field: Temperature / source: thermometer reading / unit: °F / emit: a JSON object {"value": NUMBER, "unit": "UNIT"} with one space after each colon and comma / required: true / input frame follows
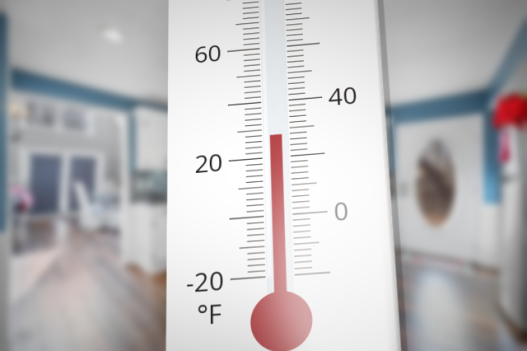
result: {"value": 28, "unit": "°F"}
